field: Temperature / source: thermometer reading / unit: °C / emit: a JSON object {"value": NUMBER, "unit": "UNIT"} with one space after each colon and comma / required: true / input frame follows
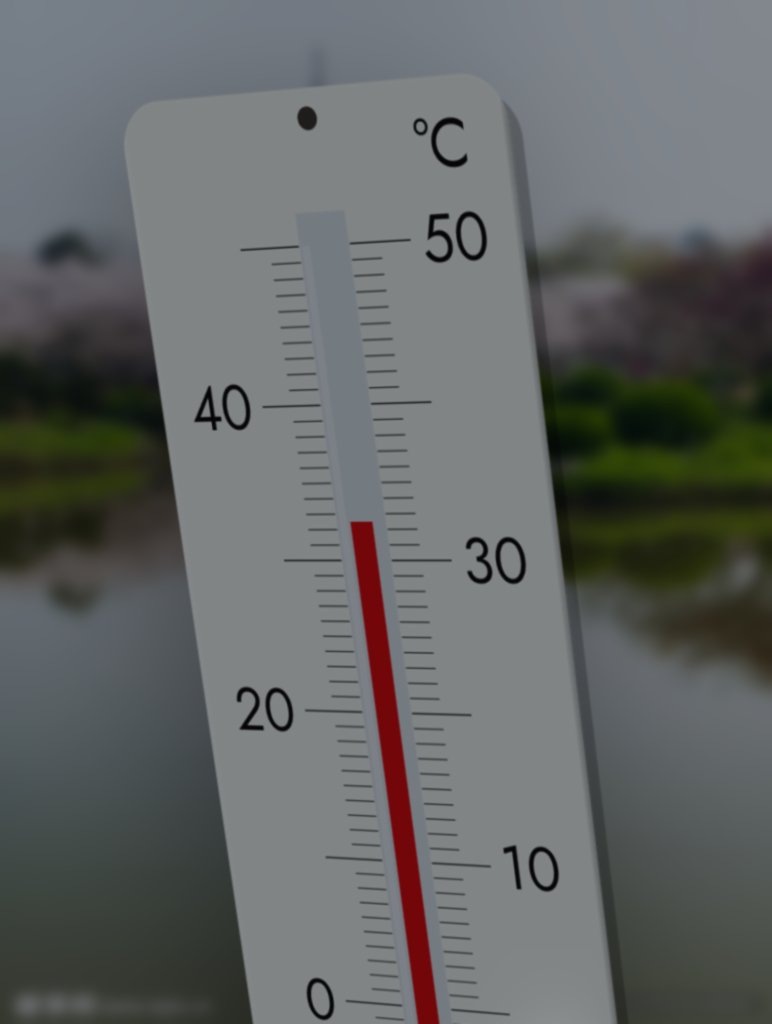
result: {"value": 32.5, "unit": "°C"}
